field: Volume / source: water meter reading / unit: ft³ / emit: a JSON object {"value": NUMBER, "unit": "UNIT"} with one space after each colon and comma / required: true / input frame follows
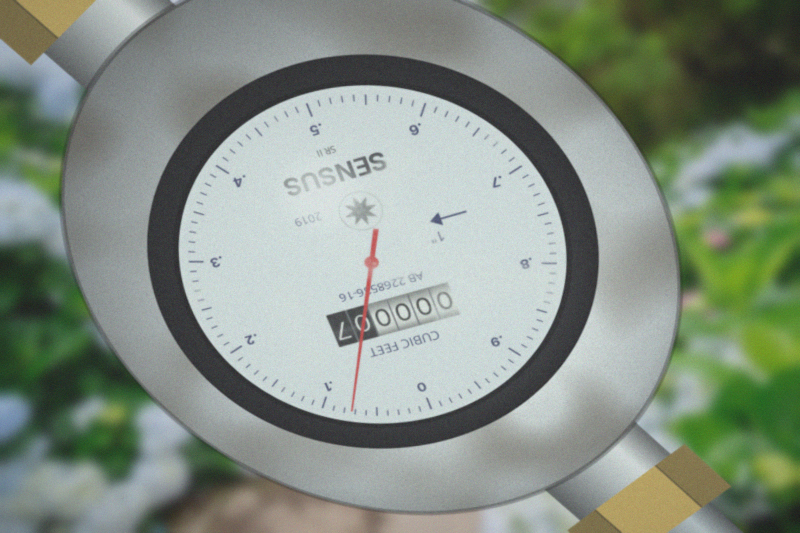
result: {"value": 7.07, "unit": "ft³"}
